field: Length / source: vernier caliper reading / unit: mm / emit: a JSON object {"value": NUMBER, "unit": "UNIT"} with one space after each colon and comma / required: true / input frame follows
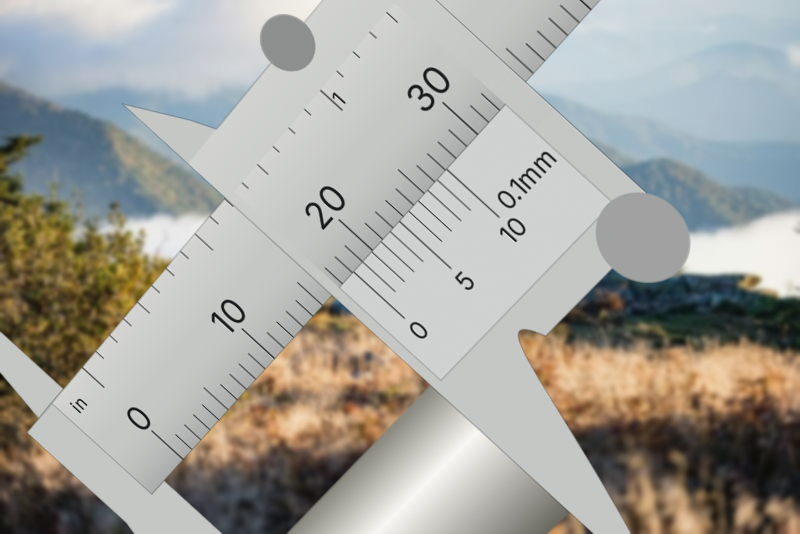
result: {"value": 18.1, "unit": "mm"}
